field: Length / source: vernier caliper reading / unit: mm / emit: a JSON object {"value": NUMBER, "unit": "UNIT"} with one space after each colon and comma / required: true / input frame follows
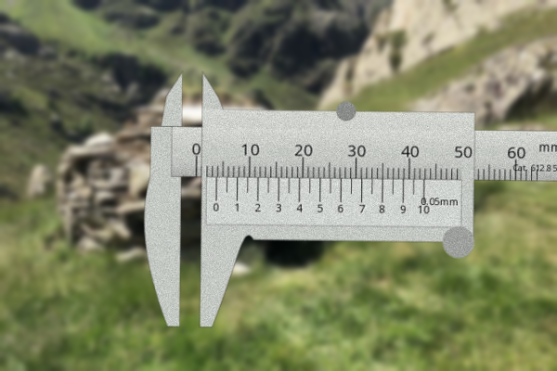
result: {"value": 3.8, "unit": "mm"}
